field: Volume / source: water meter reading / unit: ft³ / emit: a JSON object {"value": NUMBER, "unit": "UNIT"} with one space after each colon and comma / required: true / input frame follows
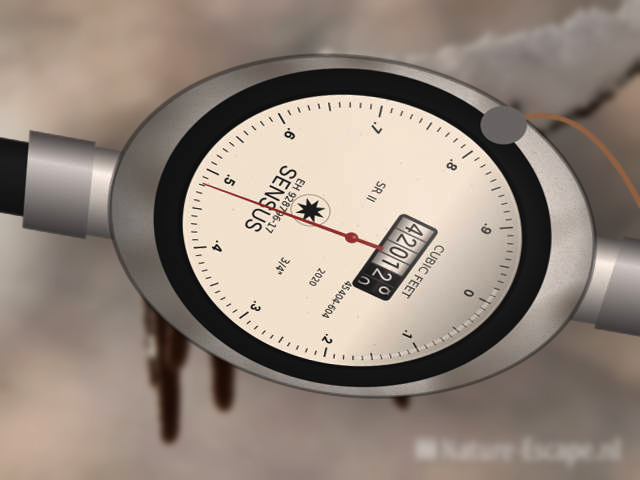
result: {"value": 420128.48, "unit": "ft³"}
